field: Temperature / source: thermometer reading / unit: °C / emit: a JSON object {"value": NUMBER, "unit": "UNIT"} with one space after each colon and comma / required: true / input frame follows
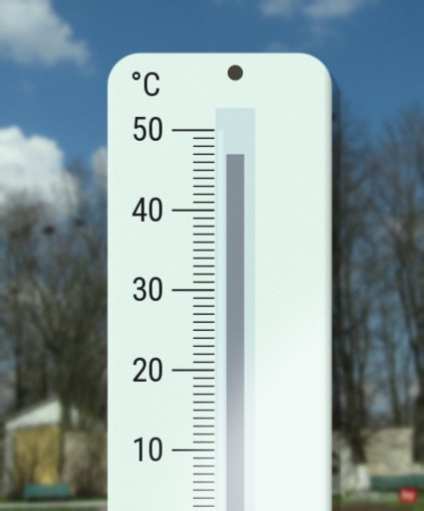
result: {"value": 47, "unit": "°C"}
